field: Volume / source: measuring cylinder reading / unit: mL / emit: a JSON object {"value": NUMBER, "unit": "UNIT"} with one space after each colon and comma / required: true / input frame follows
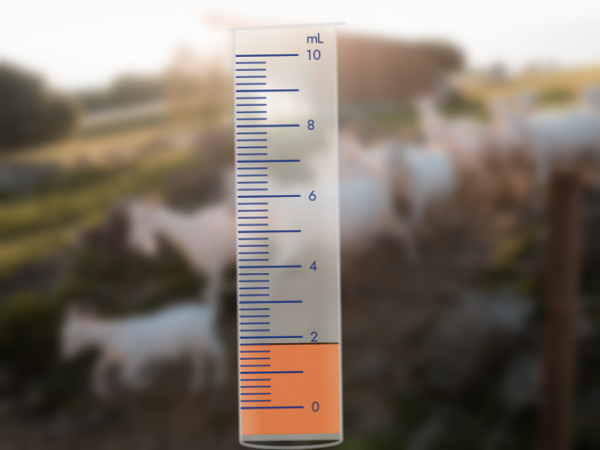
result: {"value": 1.8, "unit": "mL"}
